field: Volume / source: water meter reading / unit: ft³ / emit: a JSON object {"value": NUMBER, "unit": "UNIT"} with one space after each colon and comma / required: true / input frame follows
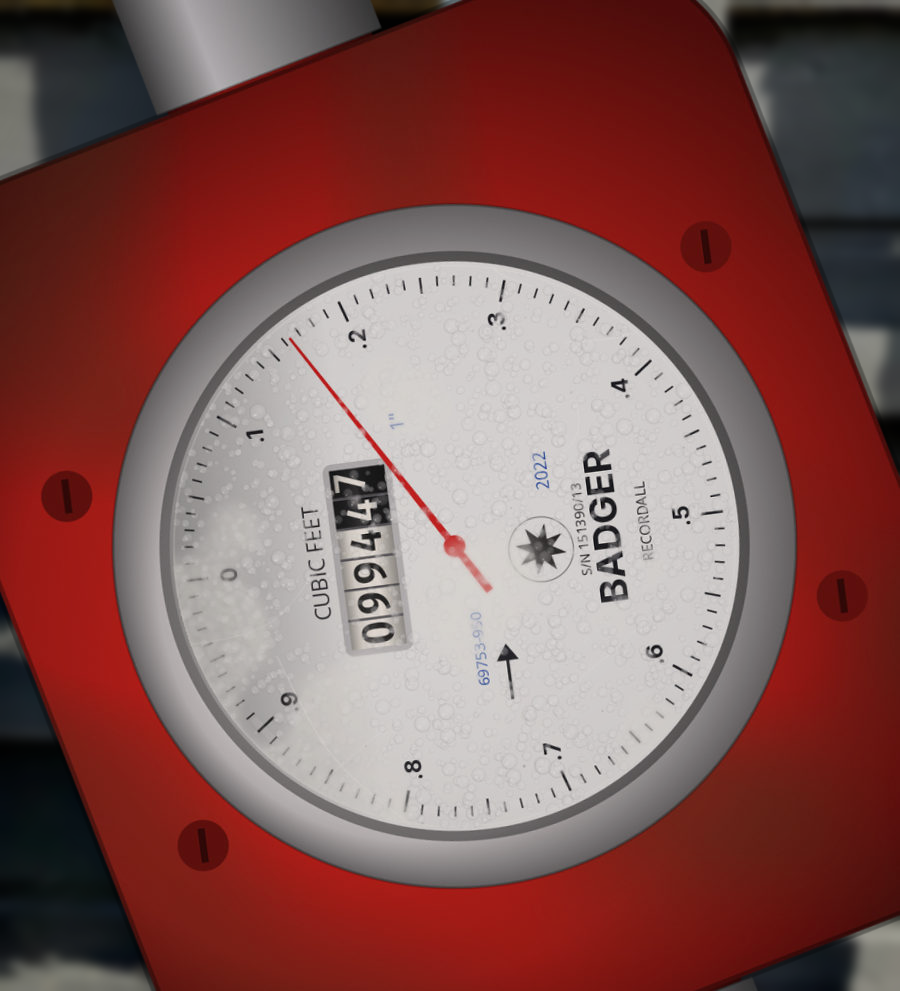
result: {"value": 99447.16, "unit": "ft³"}
